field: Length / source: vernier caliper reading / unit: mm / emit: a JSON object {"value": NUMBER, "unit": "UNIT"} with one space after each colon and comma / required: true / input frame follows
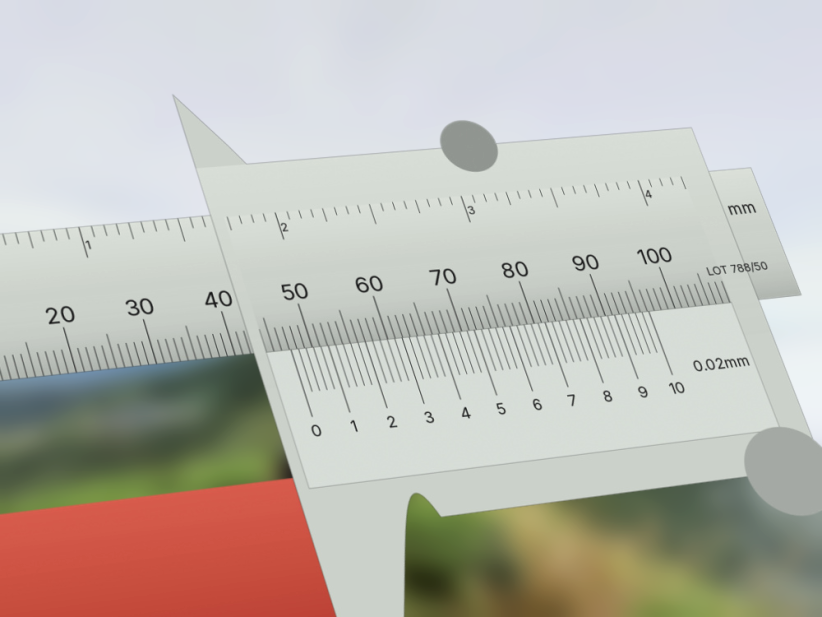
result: {"value": 47.2, "unit": "mm"}
